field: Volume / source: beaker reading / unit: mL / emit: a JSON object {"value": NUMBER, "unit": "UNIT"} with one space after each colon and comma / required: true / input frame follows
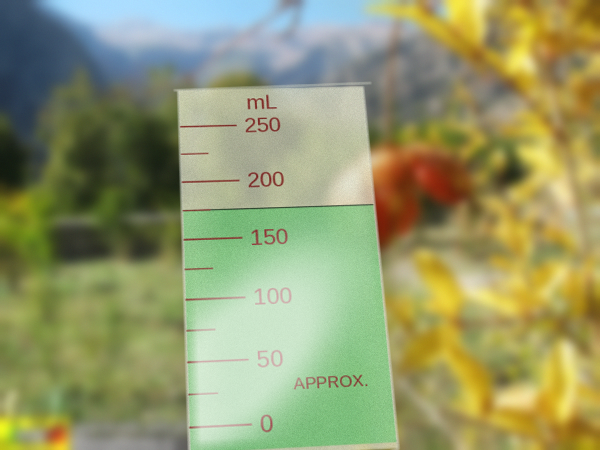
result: {"value": 175, "unit": "mL"}
